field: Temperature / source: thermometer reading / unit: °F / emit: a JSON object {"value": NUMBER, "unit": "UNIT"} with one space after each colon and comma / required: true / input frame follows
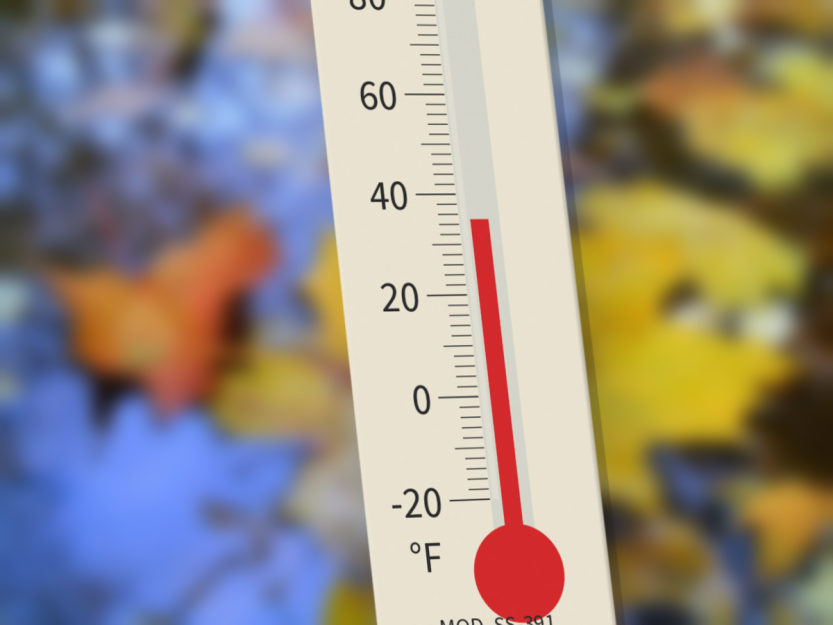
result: {"value": 35, "unit": "°F"}
